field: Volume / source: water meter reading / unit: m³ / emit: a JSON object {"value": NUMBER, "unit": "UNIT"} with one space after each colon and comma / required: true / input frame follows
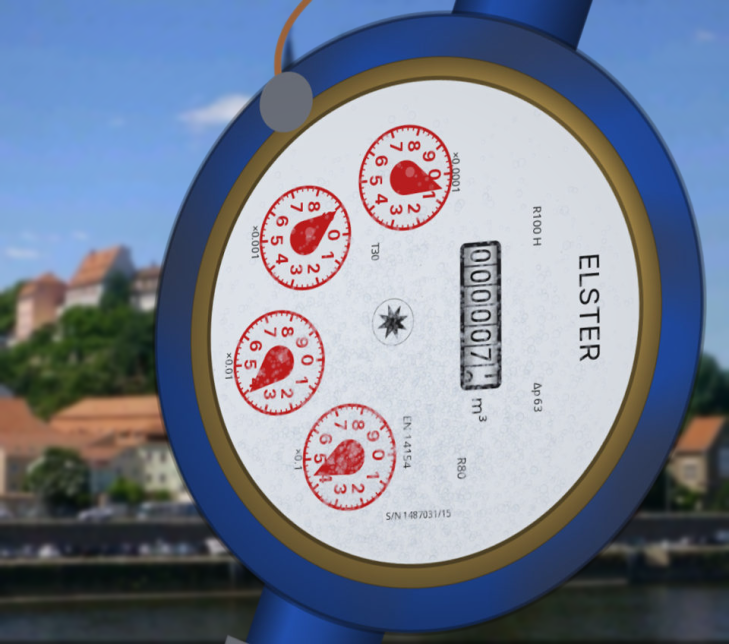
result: {"value": 71.4390, "unit": "m³"}
